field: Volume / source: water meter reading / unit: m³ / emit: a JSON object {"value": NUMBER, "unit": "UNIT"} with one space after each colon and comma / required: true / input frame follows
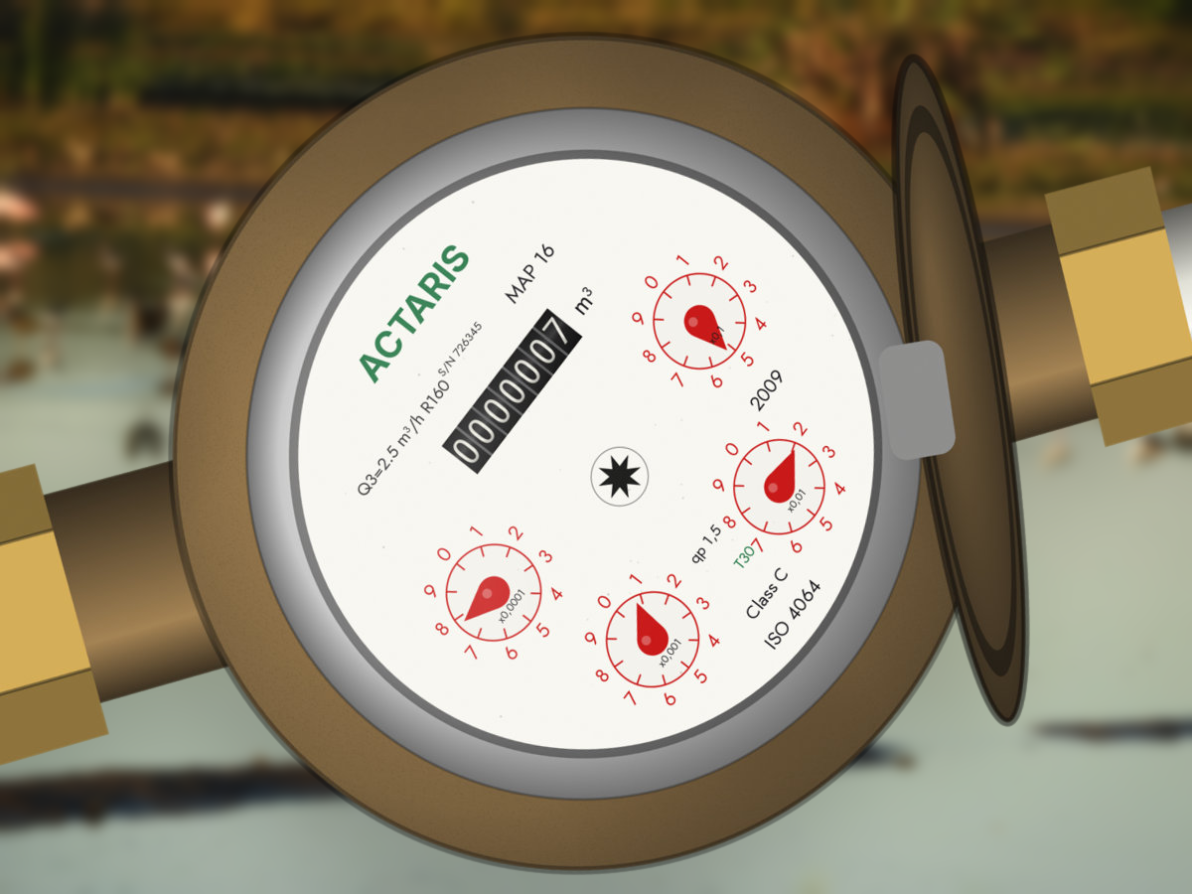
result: {"value": 7.5207, "unit": "m³"}
